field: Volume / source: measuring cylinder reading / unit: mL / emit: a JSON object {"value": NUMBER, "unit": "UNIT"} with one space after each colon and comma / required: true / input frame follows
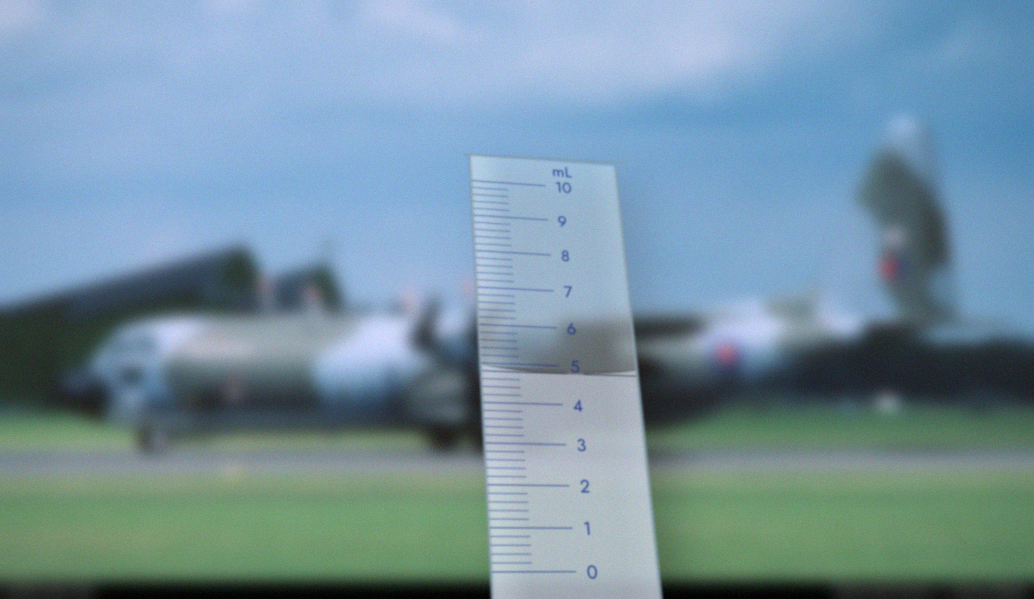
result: {"value": 4.8, "unit": "mL"}
